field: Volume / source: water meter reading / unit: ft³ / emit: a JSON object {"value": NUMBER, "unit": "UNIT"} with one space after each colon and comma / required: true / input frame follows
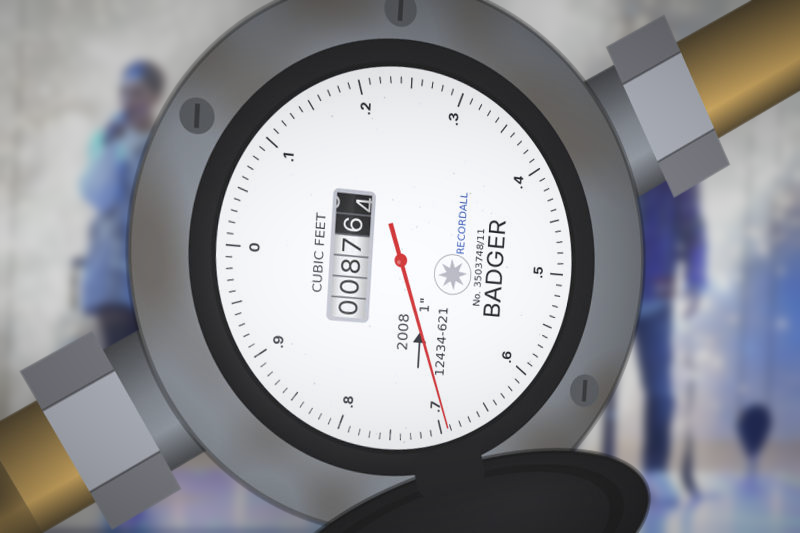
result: {"value": 8763.69, "unit": "ft³"}
